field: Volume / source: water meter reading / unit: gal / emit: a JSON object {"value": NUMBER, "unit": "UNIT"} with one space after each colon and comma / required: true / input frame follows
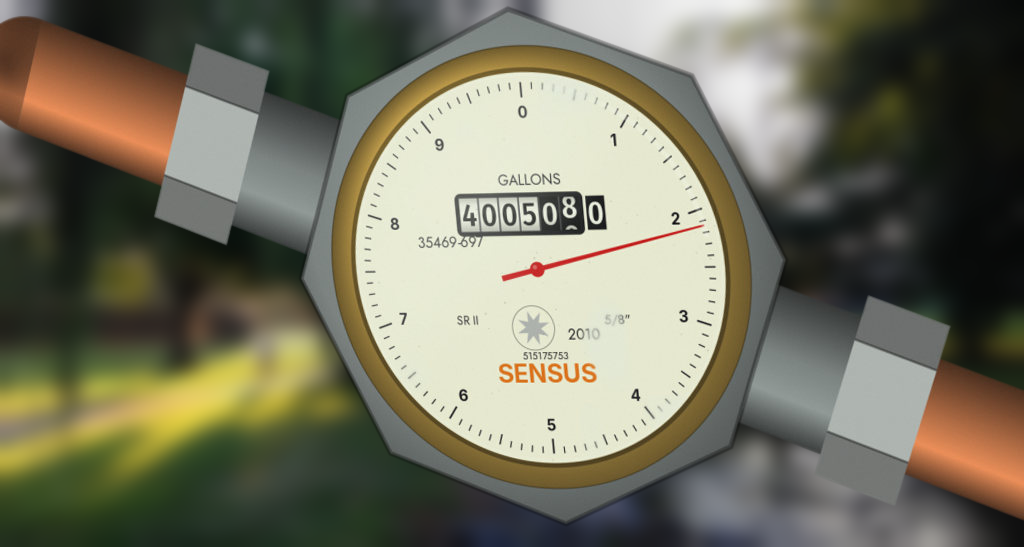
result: {"value": 4005082.1, "unit": "gal"}
